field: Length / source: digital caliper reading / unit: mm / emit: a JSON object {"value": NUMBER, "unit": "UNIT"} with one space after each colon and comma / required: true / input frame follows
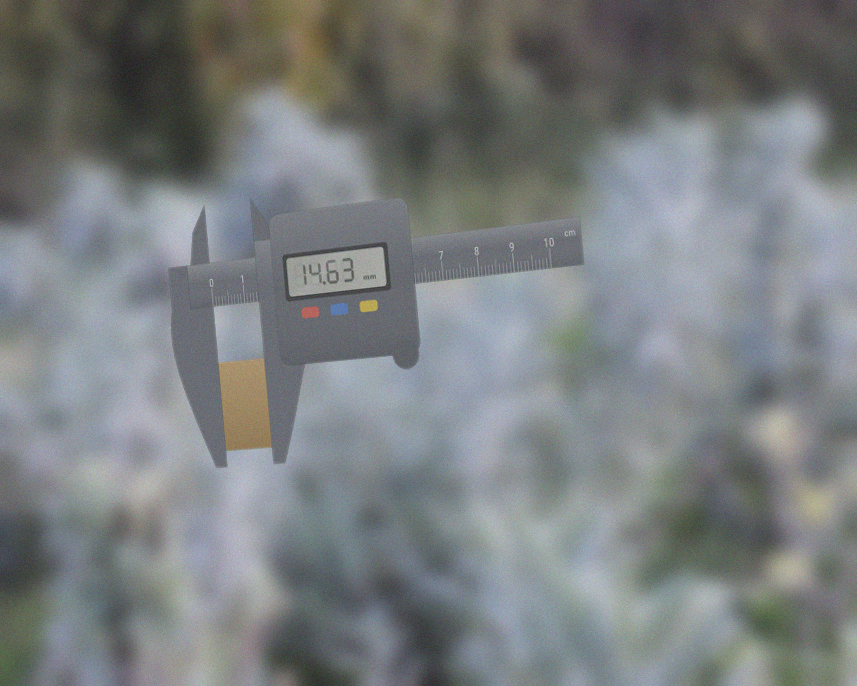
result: {"value": 14.63, "unit": "mm"}
